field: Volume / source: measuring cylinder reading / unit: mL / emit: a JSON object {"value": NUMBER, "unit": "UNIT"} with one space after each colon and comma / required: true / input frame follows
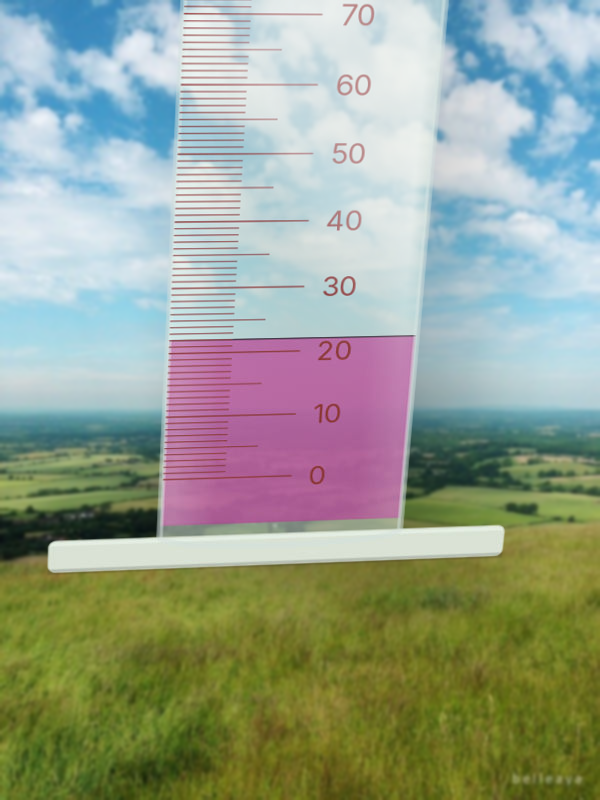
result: {"value": 22, "unit": "mL"}
